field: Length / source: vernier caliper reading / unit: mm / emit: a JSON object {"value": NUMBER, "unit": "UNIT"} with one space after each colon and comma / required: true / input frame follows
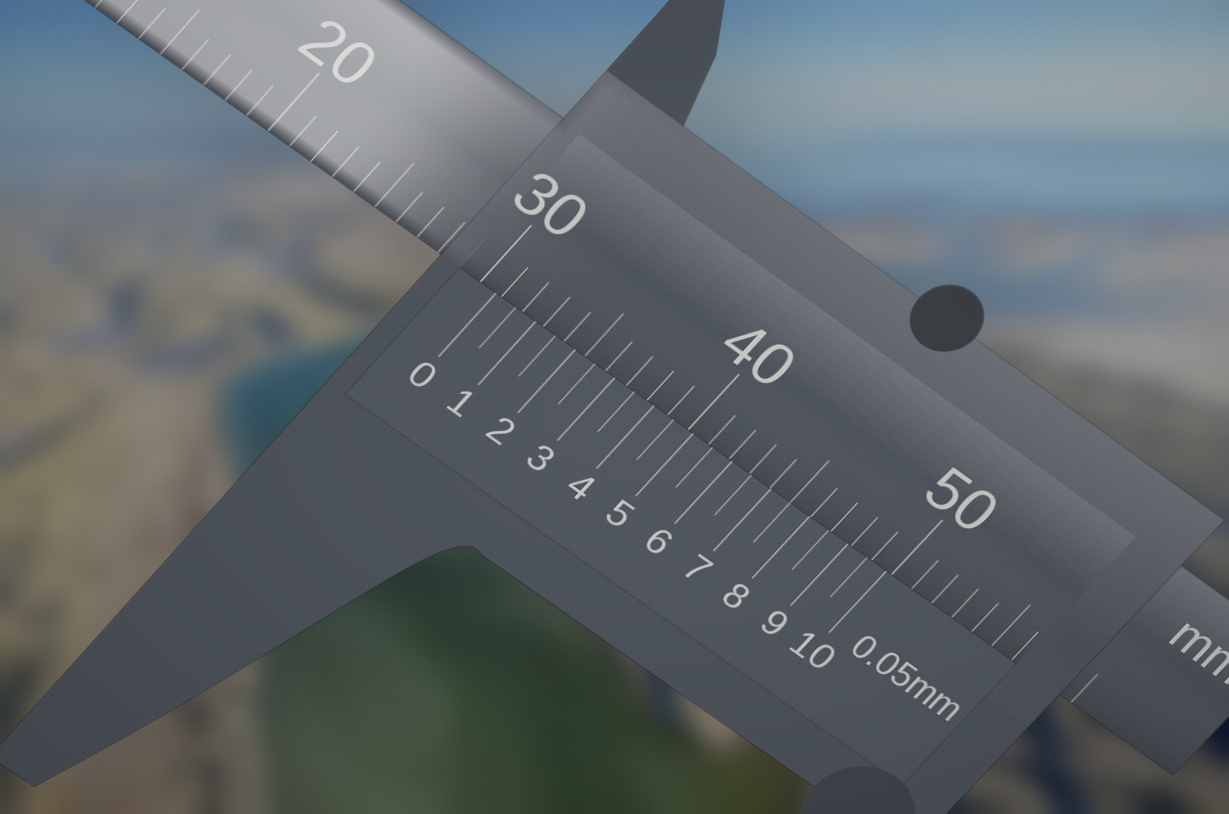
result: {"value": 30.75, "unit": "mm"}
